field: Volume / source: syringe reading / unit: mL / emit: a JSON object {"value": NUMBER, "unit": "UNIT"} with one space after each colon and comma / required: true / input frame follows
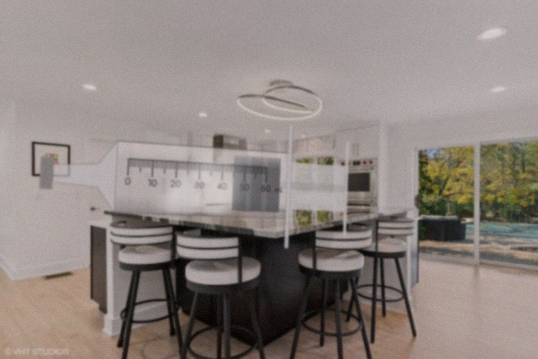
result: {"value": 45, "unit": "mL"}
